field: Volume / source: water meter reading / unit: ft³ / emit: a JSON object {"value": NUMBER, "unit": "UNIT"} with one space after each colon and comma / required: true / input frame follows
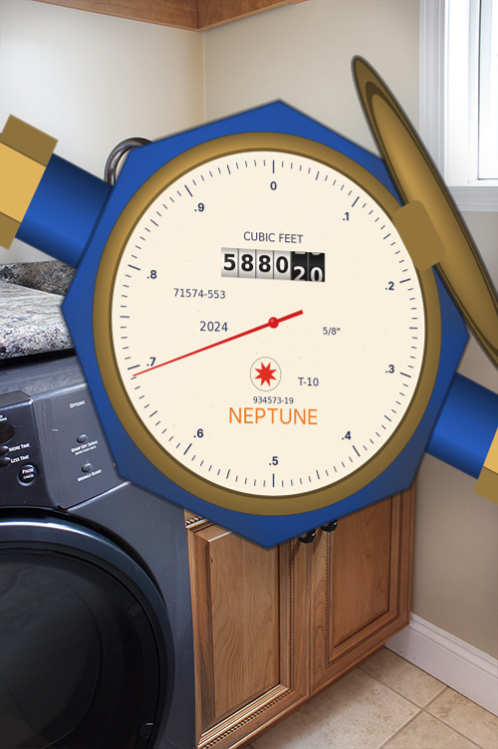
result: {"value": 588019.69, "unit": "ft³"}
